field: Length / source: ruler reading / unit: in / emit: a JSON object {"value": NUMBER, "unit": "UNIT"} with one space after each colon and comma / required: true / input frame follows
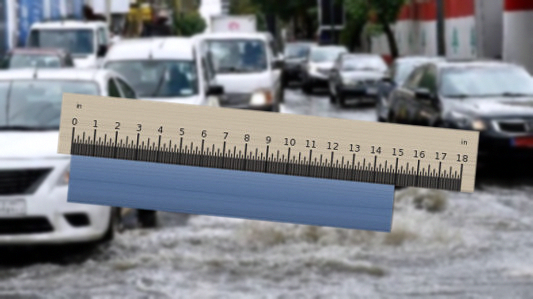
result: {"value": 15, "unit": "in"}
